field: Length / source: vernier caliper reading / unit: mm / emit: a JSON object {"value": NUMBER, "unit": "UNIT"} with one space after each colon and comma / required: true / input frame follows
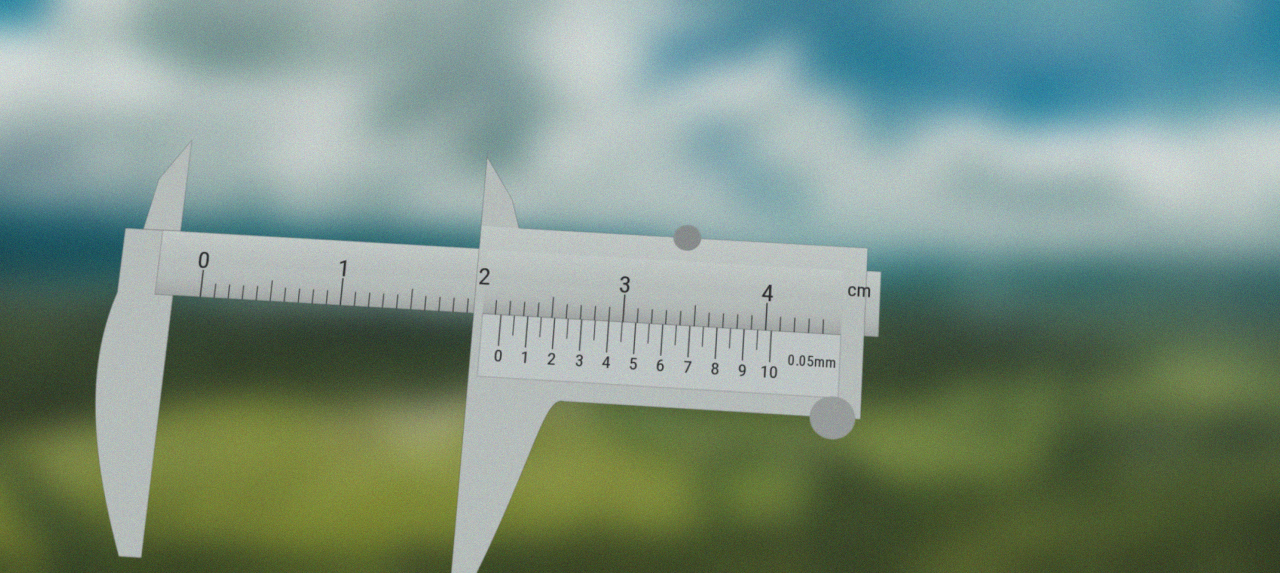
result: {"value": 21.4, "unit": "mm"}
